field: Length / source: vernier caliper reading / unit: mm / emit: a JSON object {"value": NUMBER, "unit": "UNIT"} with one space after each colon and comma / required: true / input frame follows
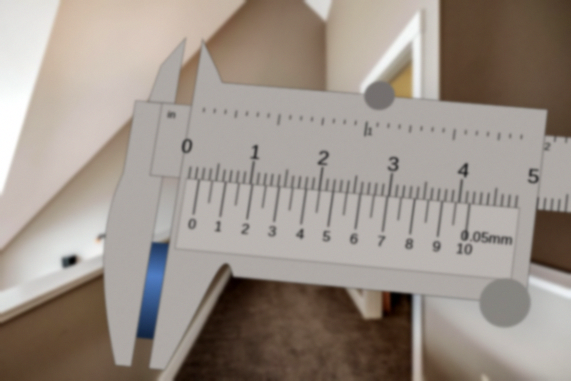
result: {"value": 2.5, "unit": "mm"}
